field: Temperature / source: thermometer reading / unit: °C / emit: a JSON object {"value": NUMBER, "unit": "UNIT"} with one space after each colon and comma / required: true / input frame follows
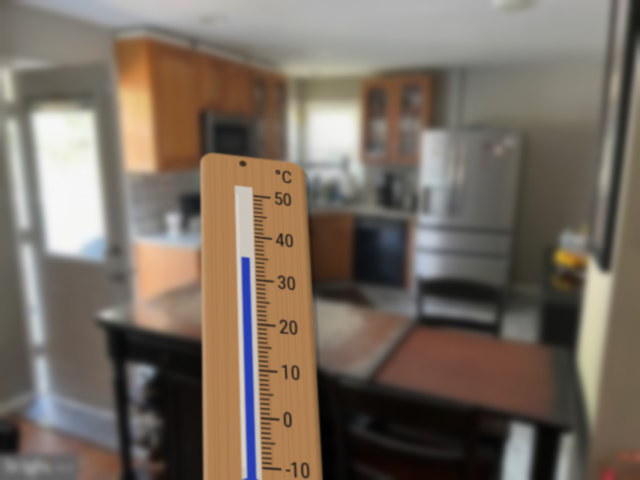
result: {"value": 35, "unit": "°C"}
